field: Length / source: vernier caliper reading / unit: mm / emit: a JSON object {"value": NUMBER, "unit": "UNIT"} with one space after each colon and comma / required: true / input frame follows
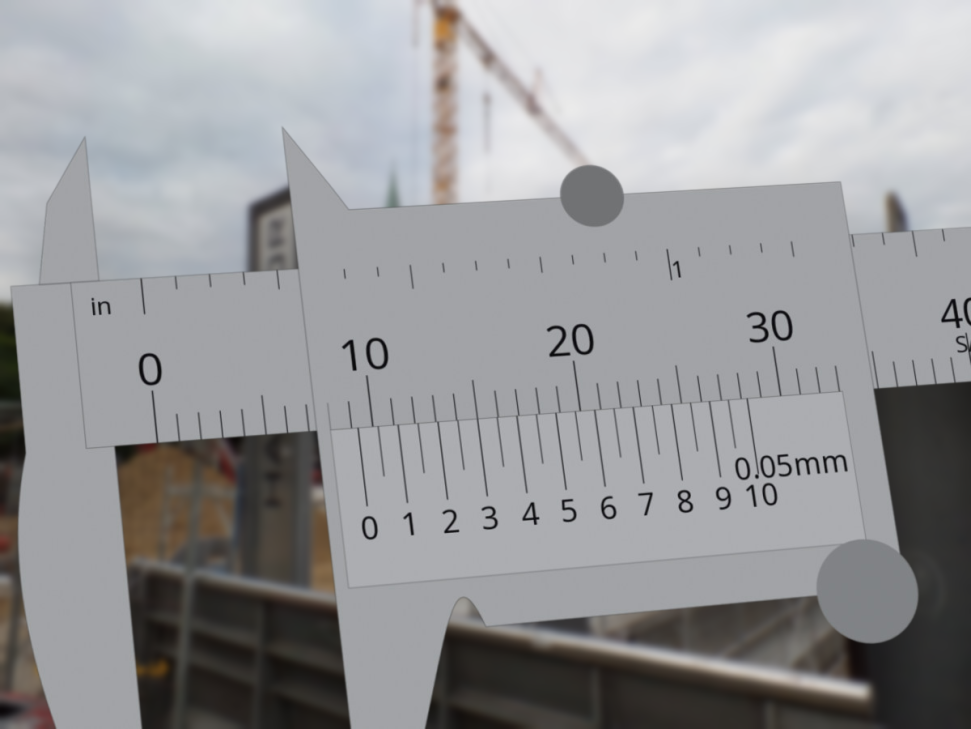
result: {"value": 9.3, "unit": "mm"}
